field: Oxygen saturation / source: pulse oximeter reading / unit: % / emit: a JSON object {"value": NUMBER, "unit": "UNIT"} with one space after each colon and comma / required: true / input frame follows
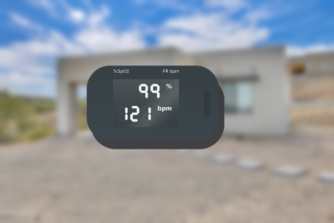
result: {"value": 99, "unit": "%"}
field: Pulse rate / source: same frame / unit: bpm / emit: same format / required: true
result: {"value": 121, "unit": "bpm"}
